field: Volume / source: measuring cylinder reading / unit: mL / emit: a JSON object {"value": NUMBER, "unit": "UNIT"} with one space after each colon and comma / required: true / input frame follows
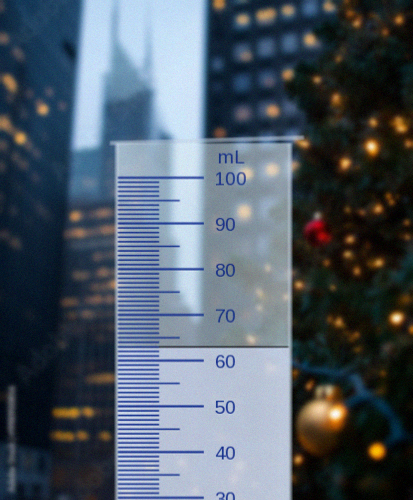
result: {"value": 63, "unit": "mL"}
